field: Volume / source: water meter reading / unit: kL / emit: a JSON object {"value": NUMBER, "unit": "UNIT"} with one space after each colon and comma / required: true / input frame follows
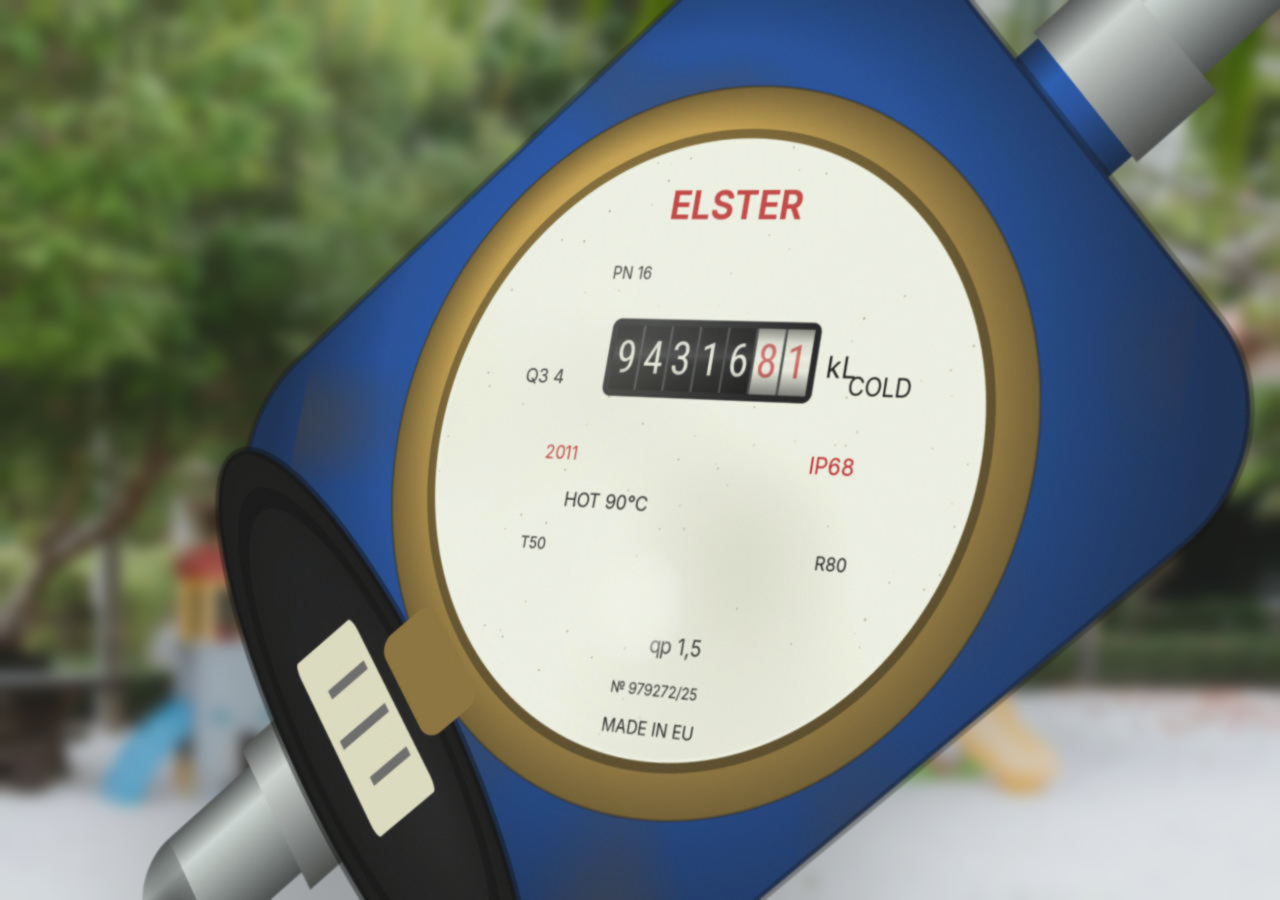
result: {"value": 94316.81, "unit": "kL"}
